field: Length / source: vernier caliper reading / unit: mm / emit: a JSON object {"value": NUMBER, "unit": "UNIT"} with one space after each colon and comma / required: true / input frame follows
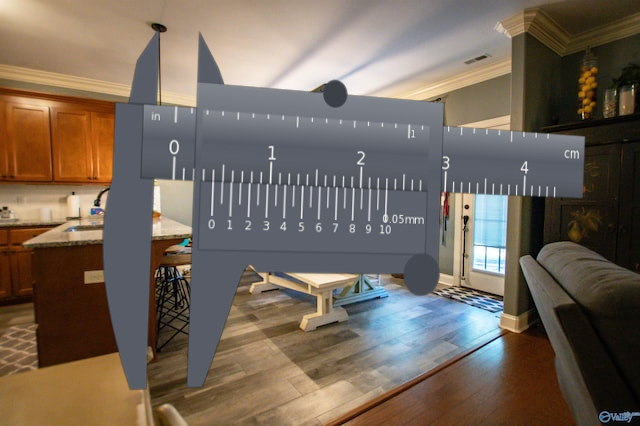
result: {"value": 4.0, "unit": "mm"}
